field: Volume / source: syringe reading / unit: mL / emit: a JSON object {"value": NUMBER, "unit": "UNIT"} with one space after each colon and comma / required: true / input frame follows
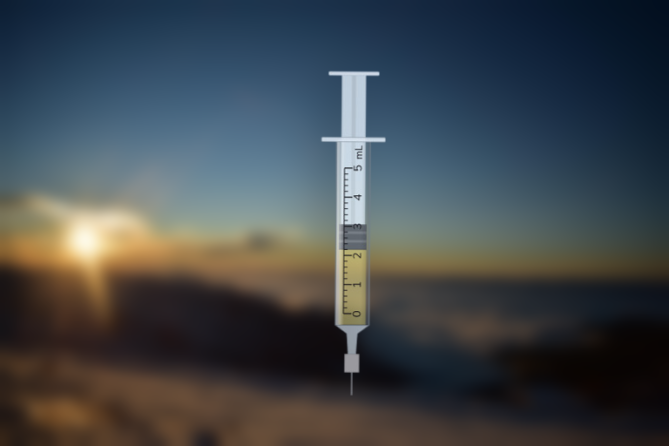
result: {"value": 2.2, "unit": "mL"}
